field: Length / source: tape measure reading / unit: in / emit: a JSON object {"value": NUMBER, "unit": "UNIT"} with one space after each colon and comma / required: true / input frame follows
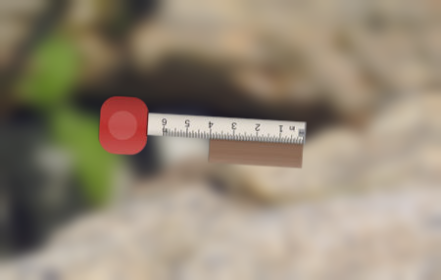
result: {"value": 4, "unit": "in"}
